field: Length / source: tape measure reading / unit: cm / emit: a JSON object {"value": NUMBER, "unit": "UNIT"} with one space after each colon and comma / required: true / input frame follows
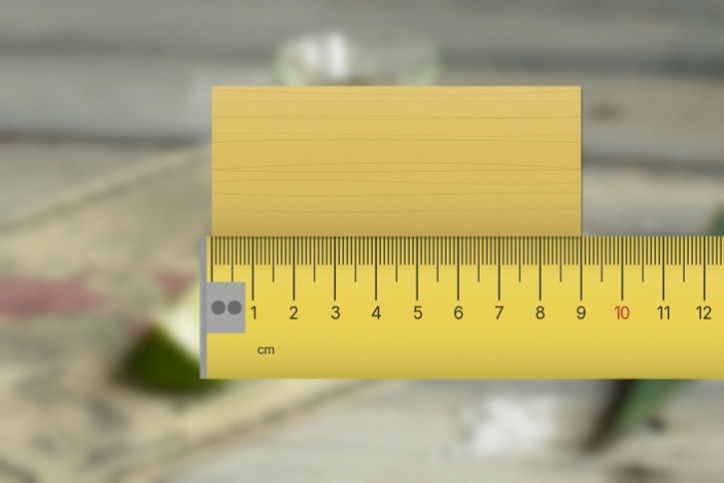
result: {"value": 9, "unit": "cm"}
